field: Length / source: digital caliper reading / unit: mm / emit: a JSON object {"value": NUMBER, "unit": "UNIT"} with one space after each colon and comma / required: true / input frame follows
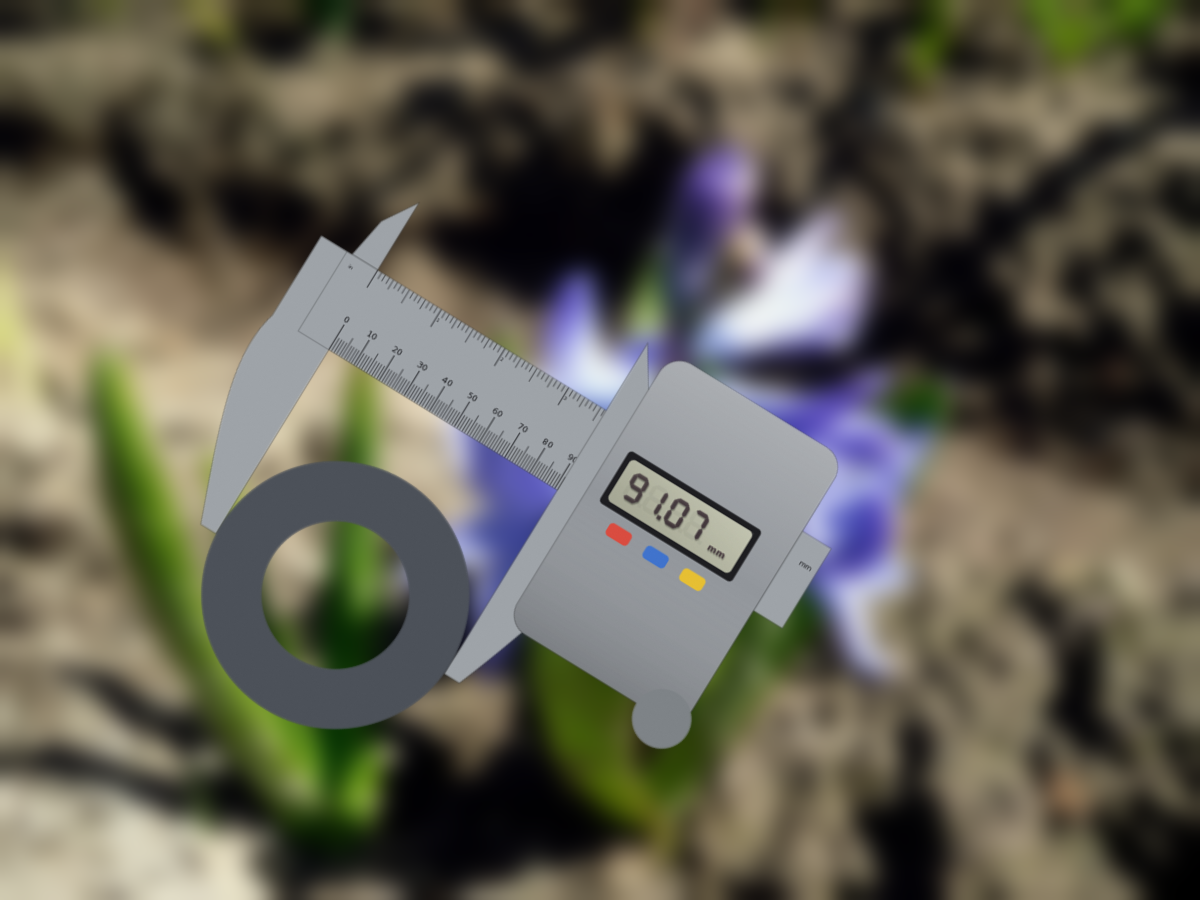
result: {"value": 91.07, "unit": "mm"}
